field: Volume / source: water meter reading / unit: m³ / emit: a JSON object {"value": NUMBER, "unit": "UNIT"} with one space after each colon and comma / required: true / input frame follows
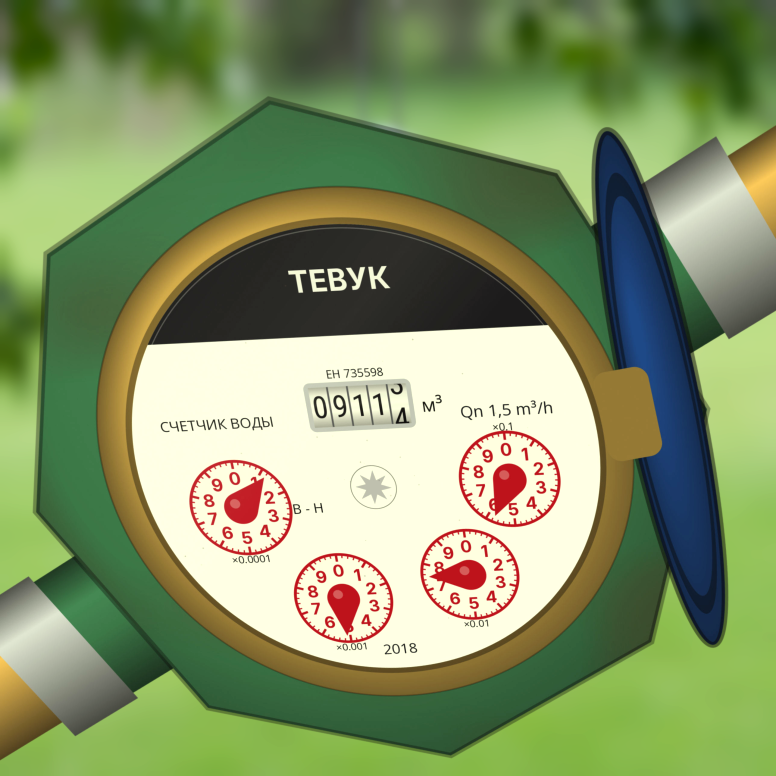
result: {"value": 9113.5751, "unit": "m³"}
